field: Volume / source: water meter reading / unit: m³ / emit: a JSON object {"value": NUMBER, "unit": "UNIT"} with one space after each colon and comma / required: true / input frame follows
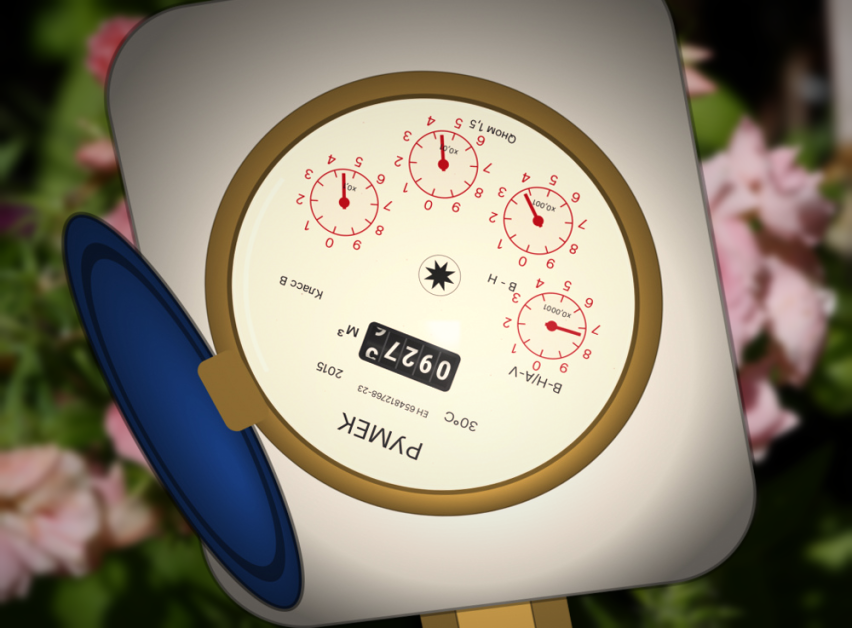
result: {"value": 9275.4437, "unit": "m³"}
